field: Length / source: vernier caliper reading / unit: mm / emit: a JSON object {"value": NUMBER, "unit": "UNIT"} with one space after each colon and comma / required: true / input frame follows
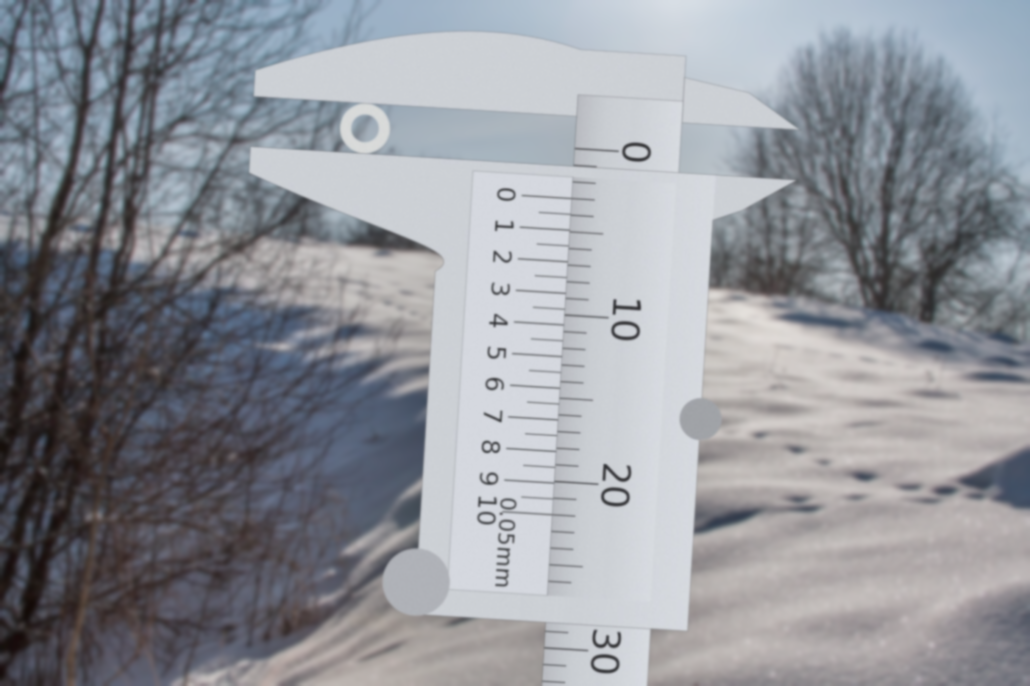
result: {"value": 3.0, "unit": "mm"}
